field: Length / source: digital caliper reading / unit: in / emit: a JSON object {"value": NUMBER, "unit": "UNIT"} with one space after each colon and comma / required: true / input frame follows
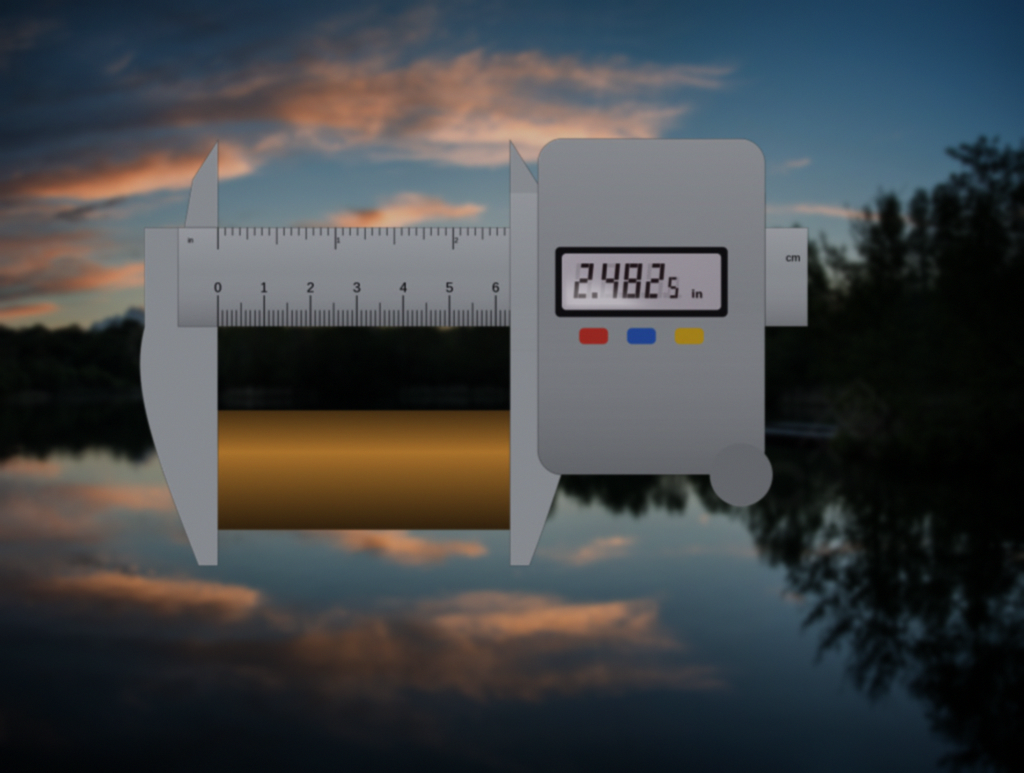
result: {"value": 2.4825, "unit": "in"}
